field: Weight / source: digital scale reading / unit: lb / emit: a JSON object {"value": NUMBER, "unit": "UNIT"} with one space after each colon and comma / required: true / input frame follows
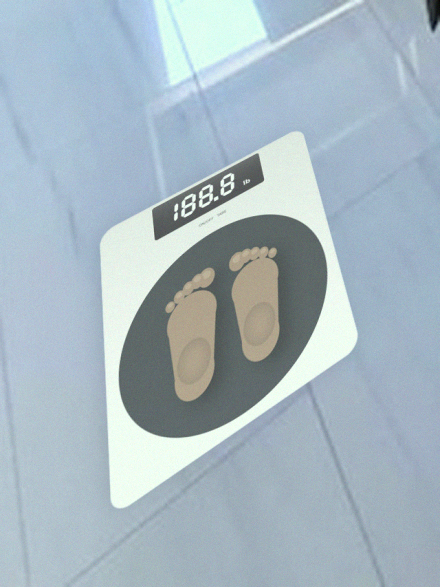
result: {"value": 188.8, "unit": "lb"}
